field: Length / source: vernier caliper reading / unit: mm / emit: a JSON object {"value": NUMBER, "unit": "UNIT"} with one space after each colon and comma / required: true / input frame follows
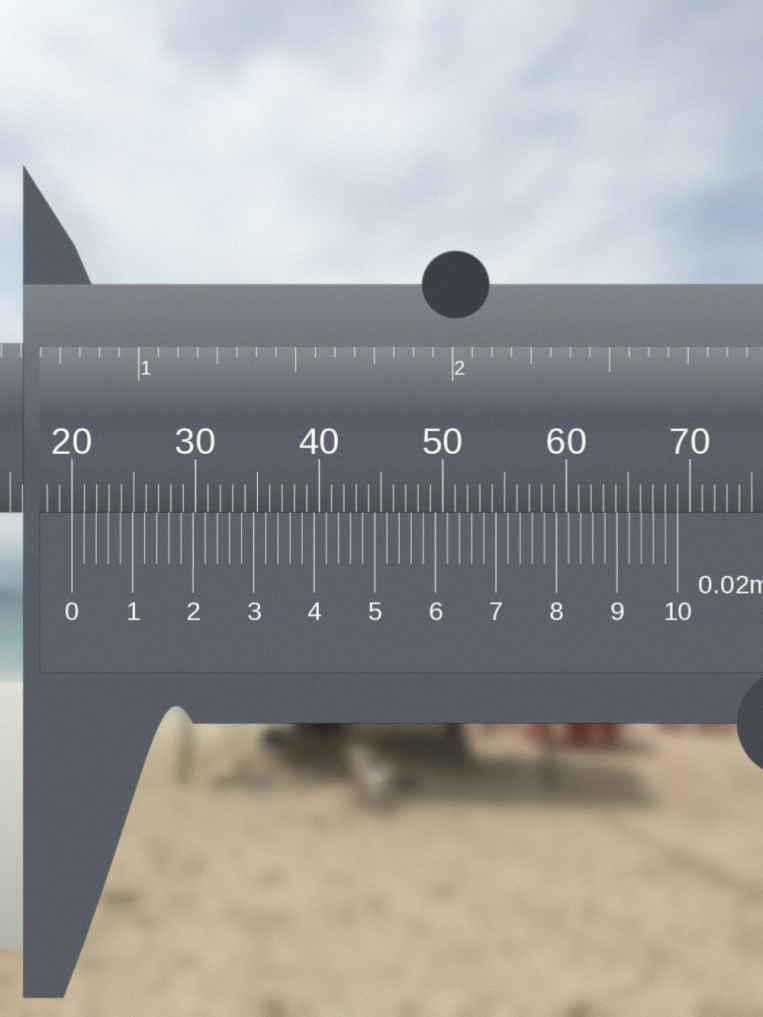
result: {"value": 20.0, "unit": "mm"}
